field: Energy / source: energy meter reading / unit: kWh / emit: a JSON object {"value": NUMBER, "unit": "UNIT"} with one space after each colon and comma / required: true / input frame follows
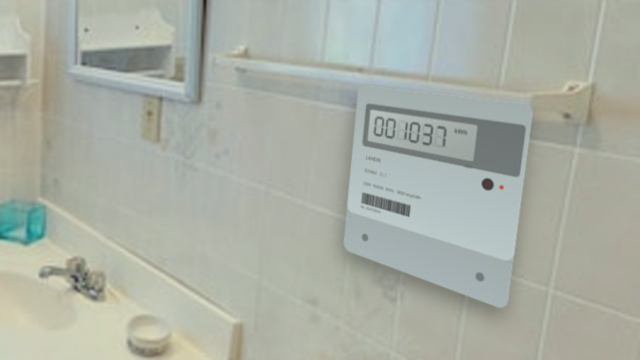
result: {"value": 1037, "unit": "kWh"}
